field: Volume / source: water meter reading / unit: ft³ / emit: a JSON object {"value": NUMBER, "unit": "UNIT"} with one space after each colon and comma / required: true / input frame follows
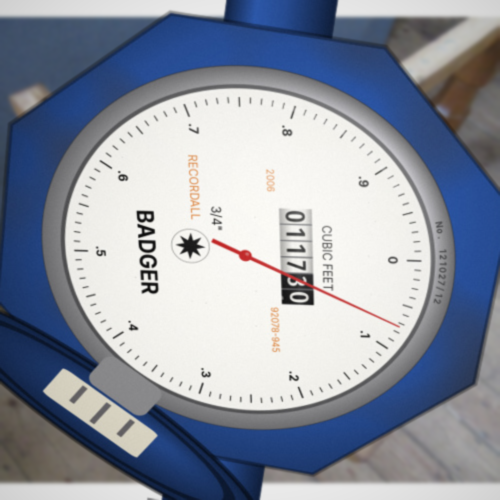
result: {"value": 11730.07, "unit": "ft³"}
